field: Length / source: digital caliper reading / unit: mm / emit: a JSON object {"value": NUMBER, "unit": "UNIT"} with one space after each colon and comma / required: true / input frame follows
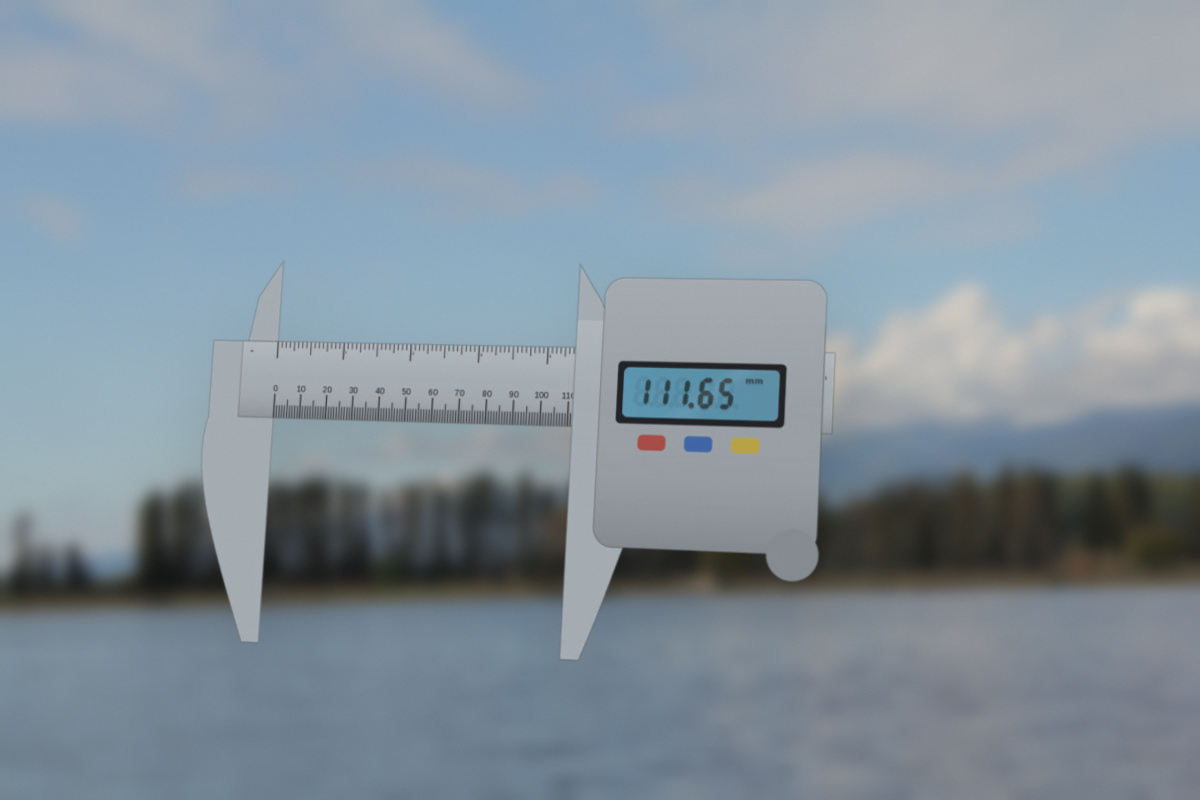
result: {"value": 111.65, "unit": "mm"}
